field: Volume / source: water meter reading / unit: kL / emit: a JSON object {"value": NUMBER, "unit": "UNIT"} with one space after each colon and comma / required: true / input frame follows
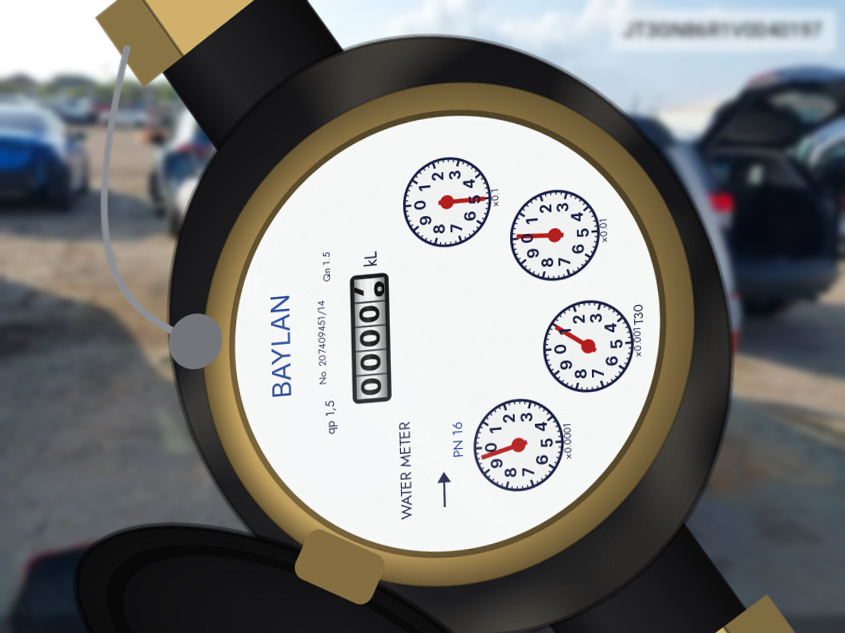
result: {"value": 7.5009, "unit": "kL"}
